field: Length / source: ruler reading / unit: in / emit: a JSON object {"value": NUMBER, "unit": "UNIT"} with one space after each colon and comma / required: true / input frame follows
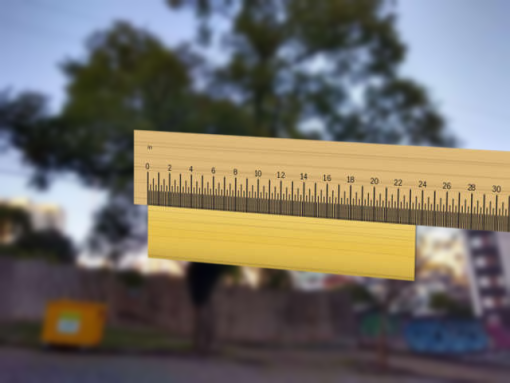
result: {"value": 23.5, "unit": "in"}
